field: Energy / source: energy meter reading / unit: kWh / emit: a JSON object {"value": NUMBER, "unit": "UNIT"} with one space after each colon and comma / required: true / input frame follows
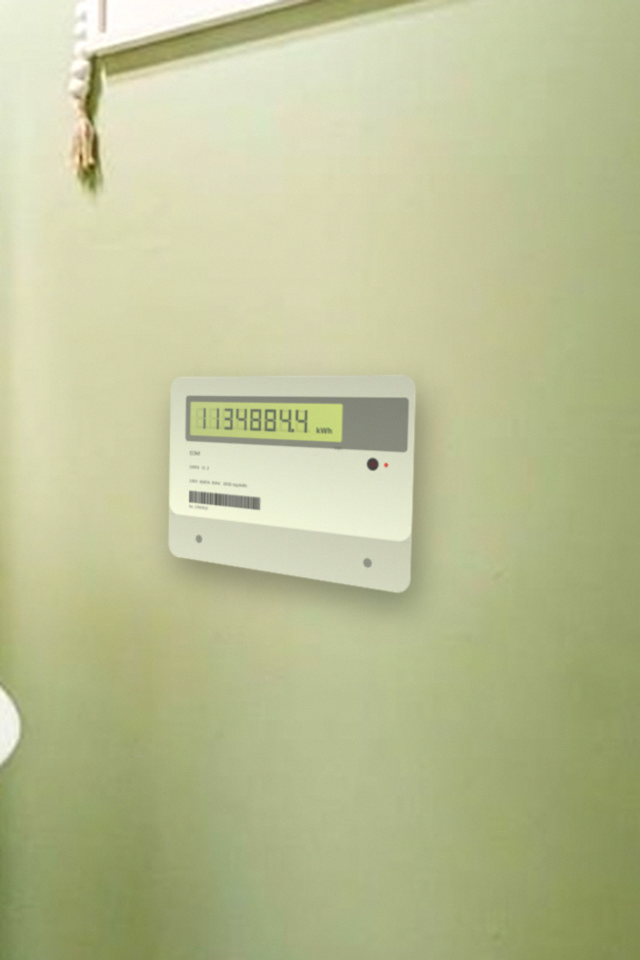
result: {"value": 1134884.4, "unit": "kWh"}
